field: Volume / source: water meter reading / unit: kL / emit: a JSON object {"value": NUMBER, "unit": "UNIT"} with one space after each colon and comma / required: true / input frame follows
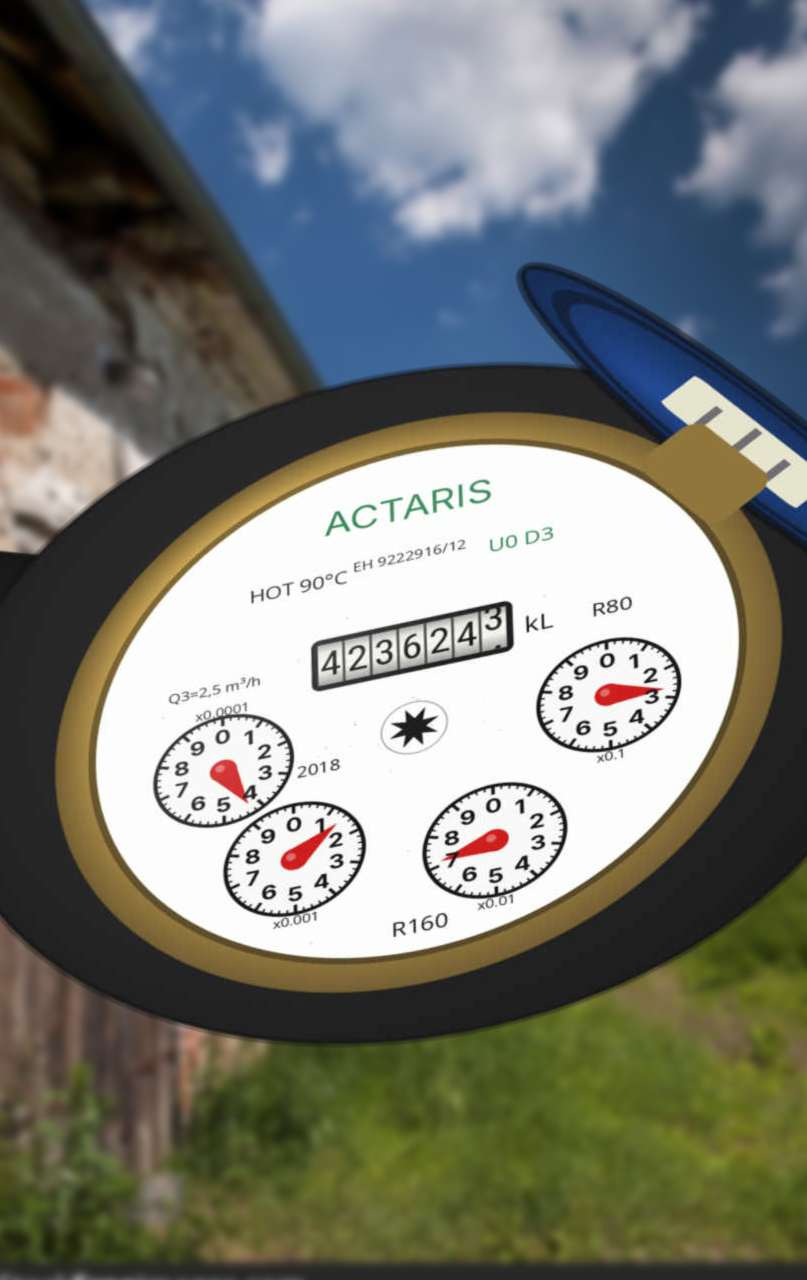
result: {"value": 4236243.2714, "unit": "kL"}
